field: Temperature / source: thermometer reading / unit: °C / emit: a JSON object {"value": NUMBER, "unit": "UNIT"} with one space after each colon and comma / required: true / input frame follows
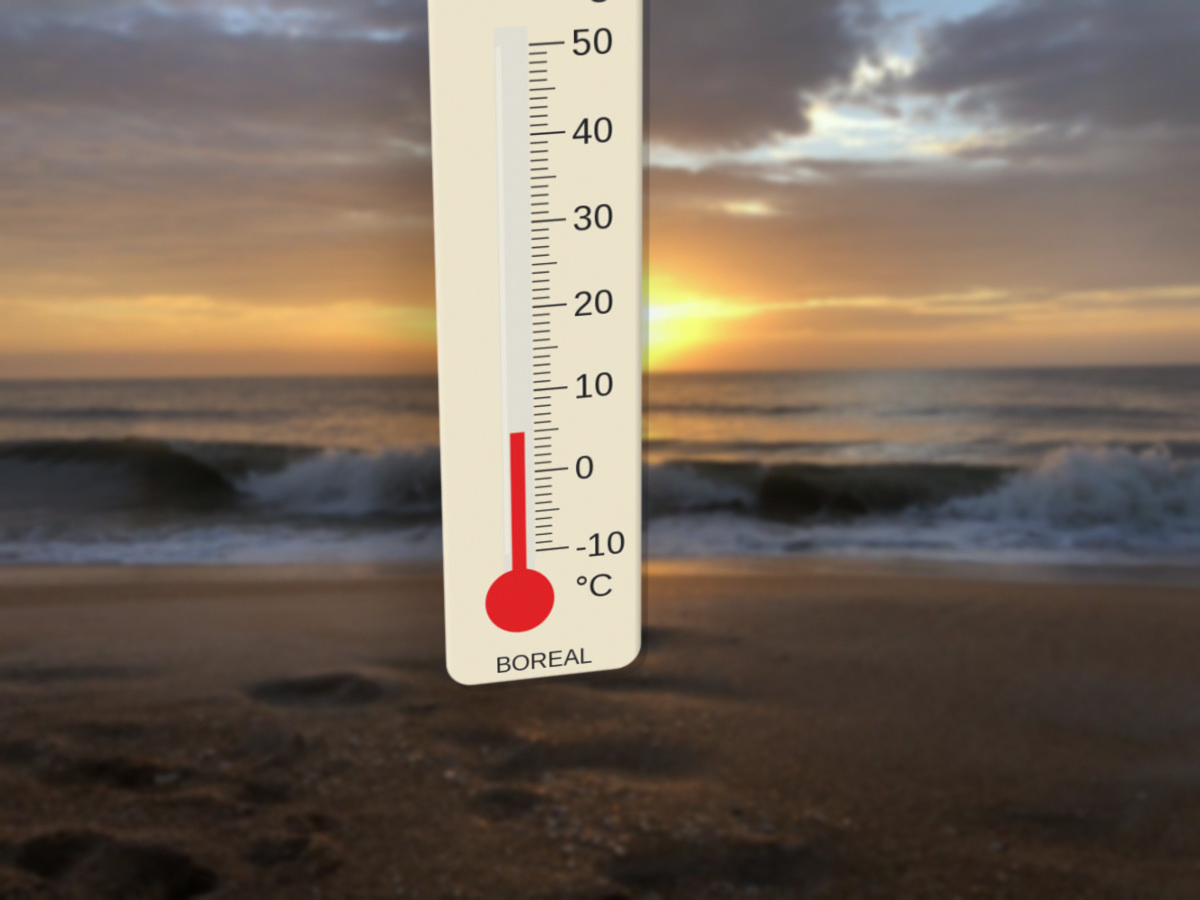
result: {"value": 5, "unit": "°C"}
